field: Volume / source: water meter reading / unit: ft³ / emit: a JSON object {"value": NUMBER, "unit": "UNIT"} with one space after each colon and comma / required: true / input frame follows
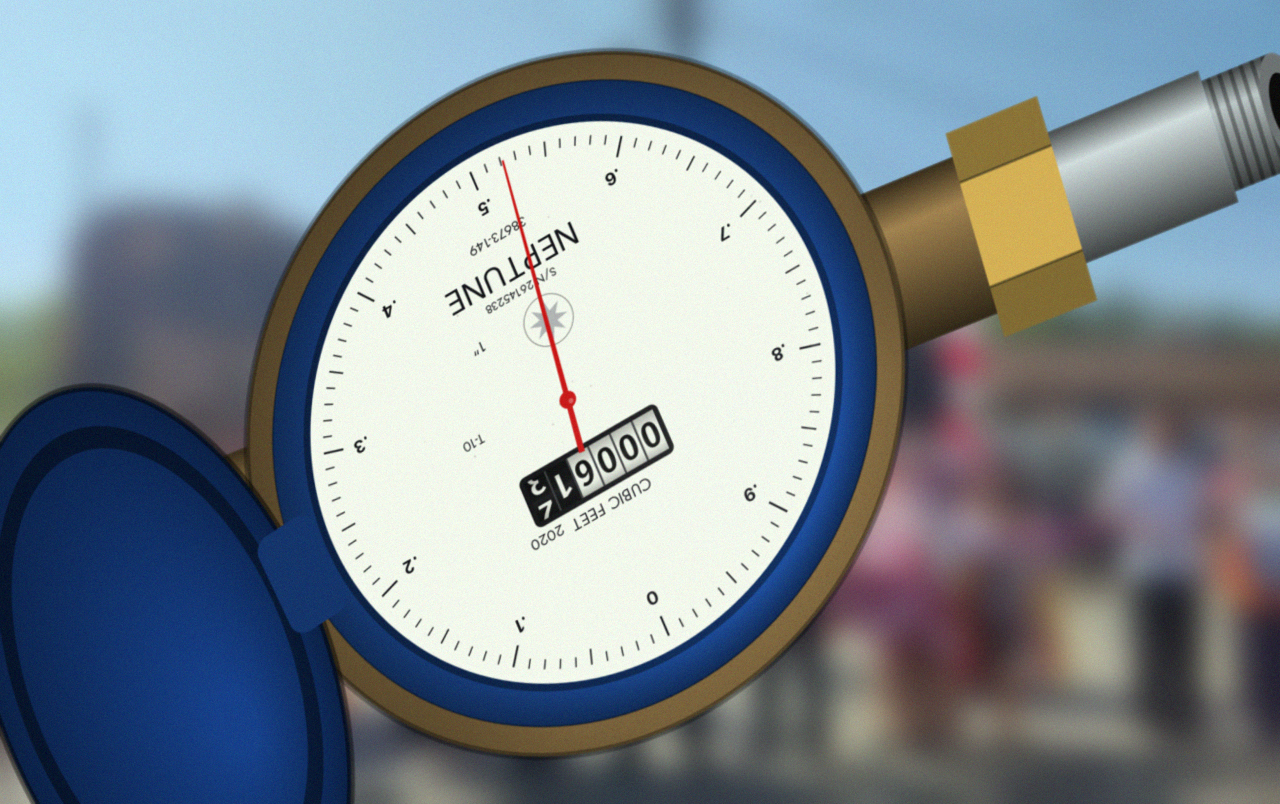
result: {"value": 612.52, "unit": "ft³"}
